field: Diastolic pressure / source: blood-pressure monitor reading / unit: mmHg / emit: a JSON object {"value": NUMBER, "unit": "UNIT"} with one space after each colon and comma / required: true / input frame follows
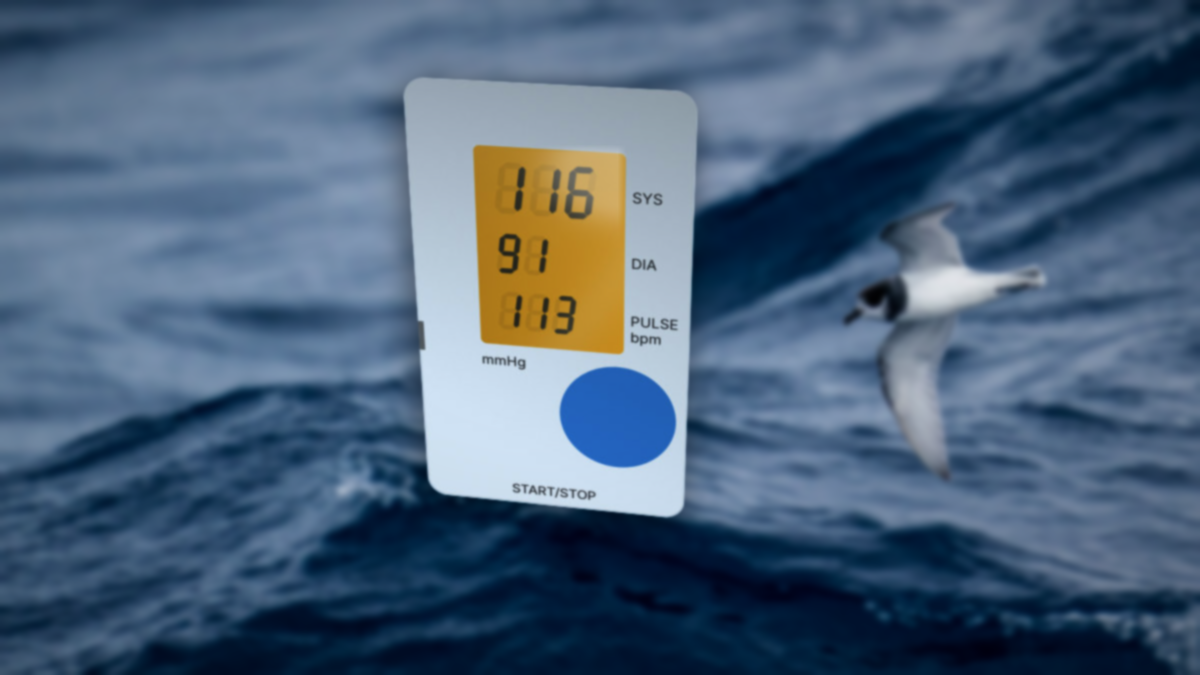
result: {"value": 91, "unit": "mmHg"}
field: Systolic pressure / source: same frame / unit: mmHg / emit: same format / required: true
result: {"value": 116, "unit": "mmHg"}
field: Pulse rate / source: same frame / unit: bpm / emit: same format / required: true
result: {"value": 113, "unit": "bpm"}
